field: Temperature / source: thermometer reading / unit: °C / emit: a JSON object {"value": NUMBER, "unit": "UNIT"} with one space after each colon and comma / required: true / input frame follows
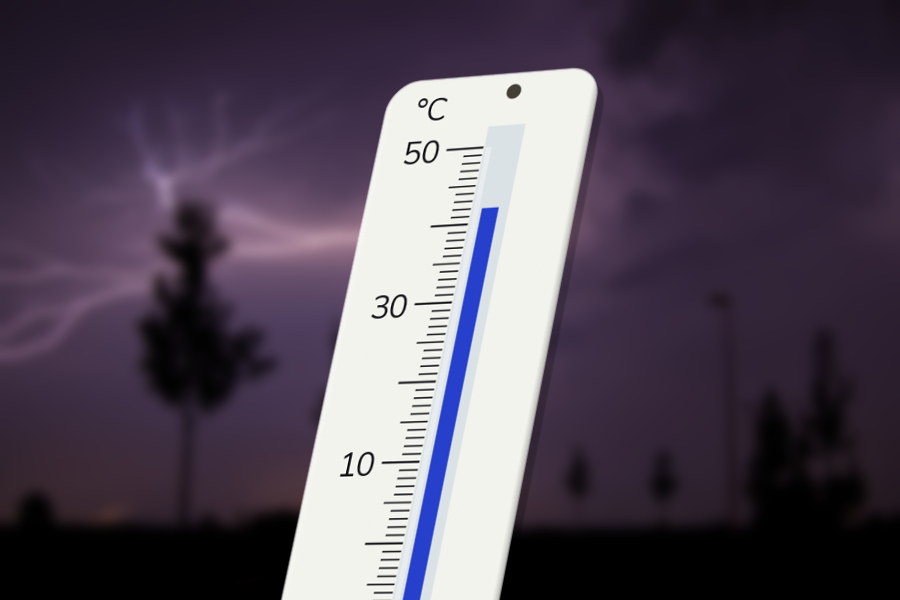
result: {"value": 42, "unit": "°C"}
